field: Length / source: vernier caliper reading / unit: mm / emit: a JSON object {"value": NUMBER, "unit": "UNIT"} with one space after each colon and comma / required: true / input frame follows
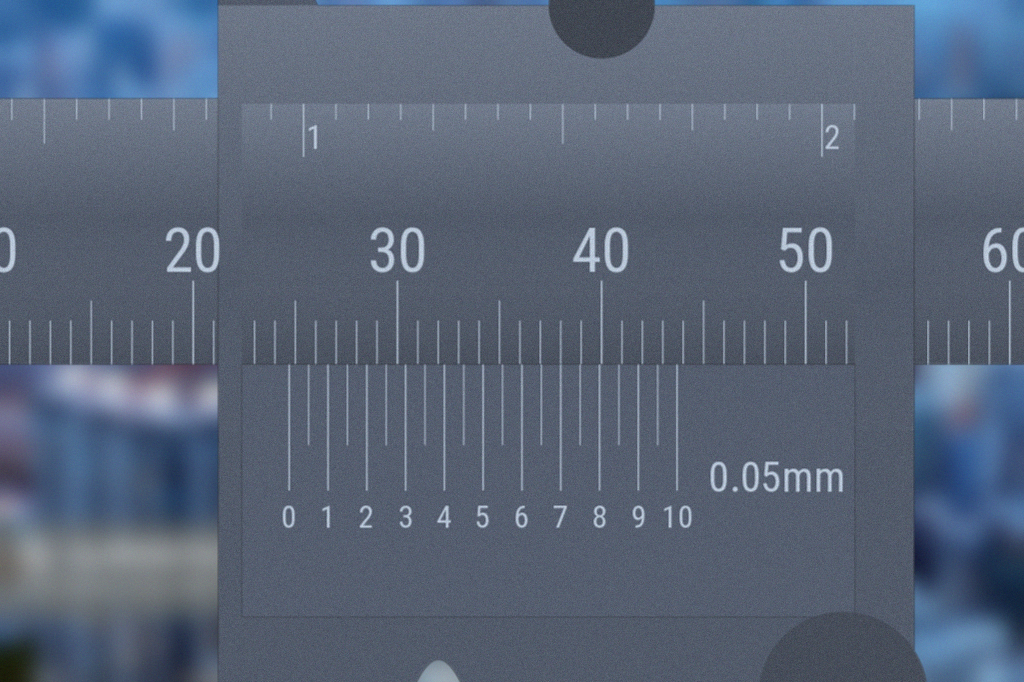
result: {"value": 24.7, "unit": "mm"}
